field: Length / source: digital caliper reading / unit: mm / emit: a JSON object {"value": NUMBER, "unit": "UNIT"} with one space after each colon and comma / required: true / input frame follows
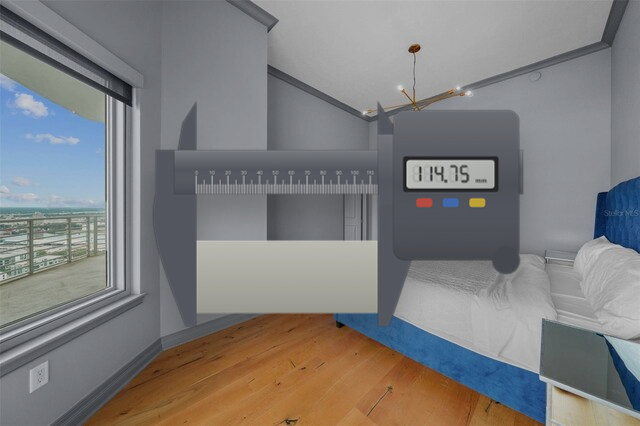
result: {"value": 114.75, "unit": "mm"}
